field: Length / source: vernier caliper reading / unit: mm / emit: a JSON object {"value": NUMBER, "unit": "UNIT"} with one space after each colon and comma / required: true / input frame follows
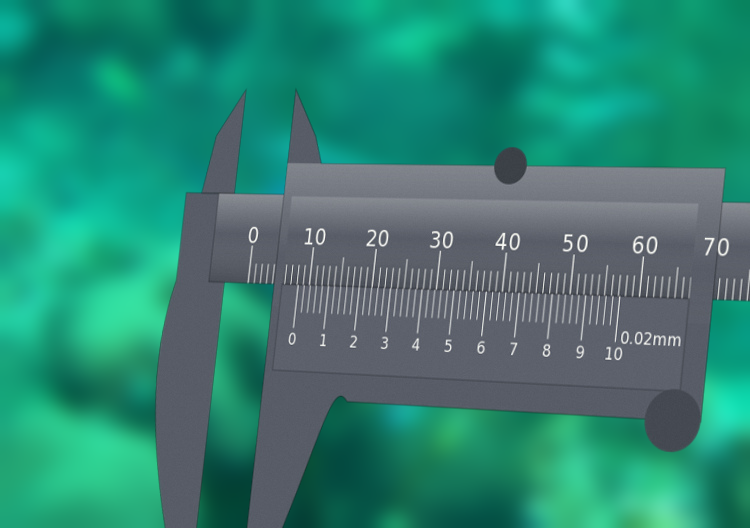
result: {"value": 8.2, "unit": "mm"}
